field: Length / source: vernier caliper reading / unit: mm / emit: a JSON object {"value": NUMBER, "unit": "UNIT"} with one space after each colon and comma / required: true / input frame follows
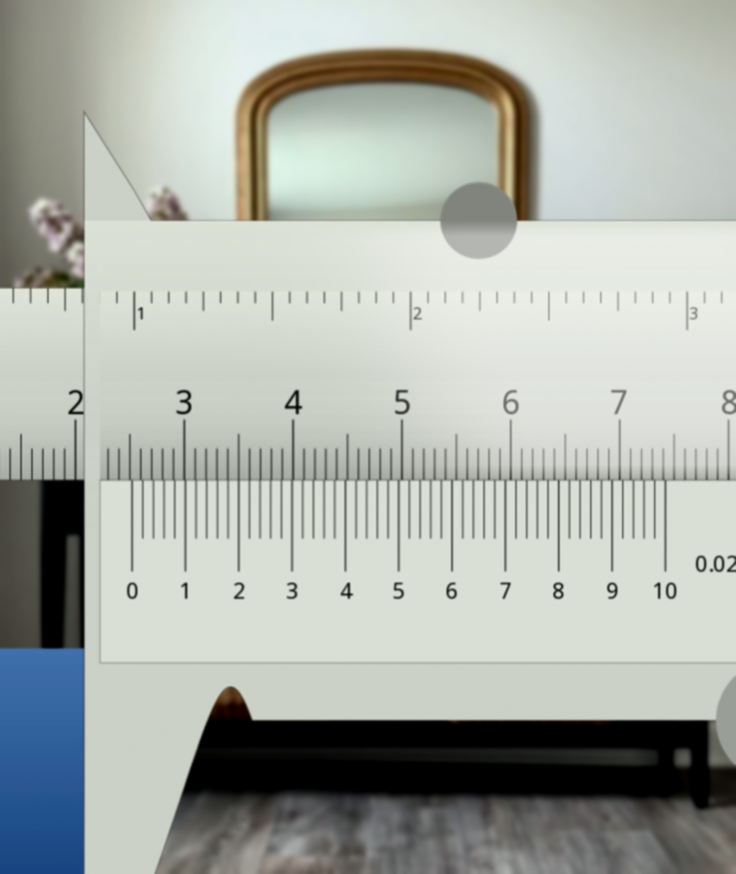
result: {"value": 25.2, "unit": "mm"}
